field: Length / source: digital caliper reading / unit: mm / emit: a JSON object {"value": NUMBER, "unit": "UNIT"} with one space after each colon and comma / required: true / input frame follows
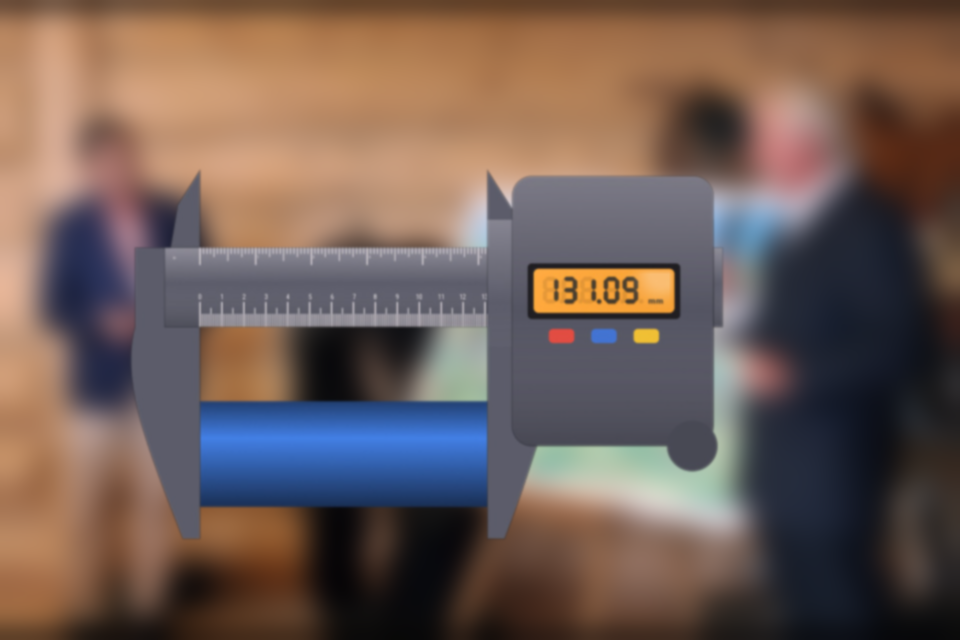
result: {"value": 131.09, "unit": "mm"}
